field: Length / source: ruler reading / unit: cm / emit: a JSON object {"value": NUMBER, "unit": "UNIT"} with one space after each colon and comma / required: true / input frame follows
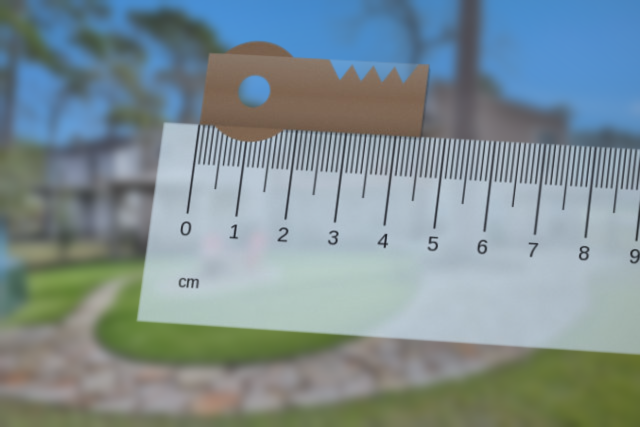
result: {"value": 4.5, "unit": "cm"}
